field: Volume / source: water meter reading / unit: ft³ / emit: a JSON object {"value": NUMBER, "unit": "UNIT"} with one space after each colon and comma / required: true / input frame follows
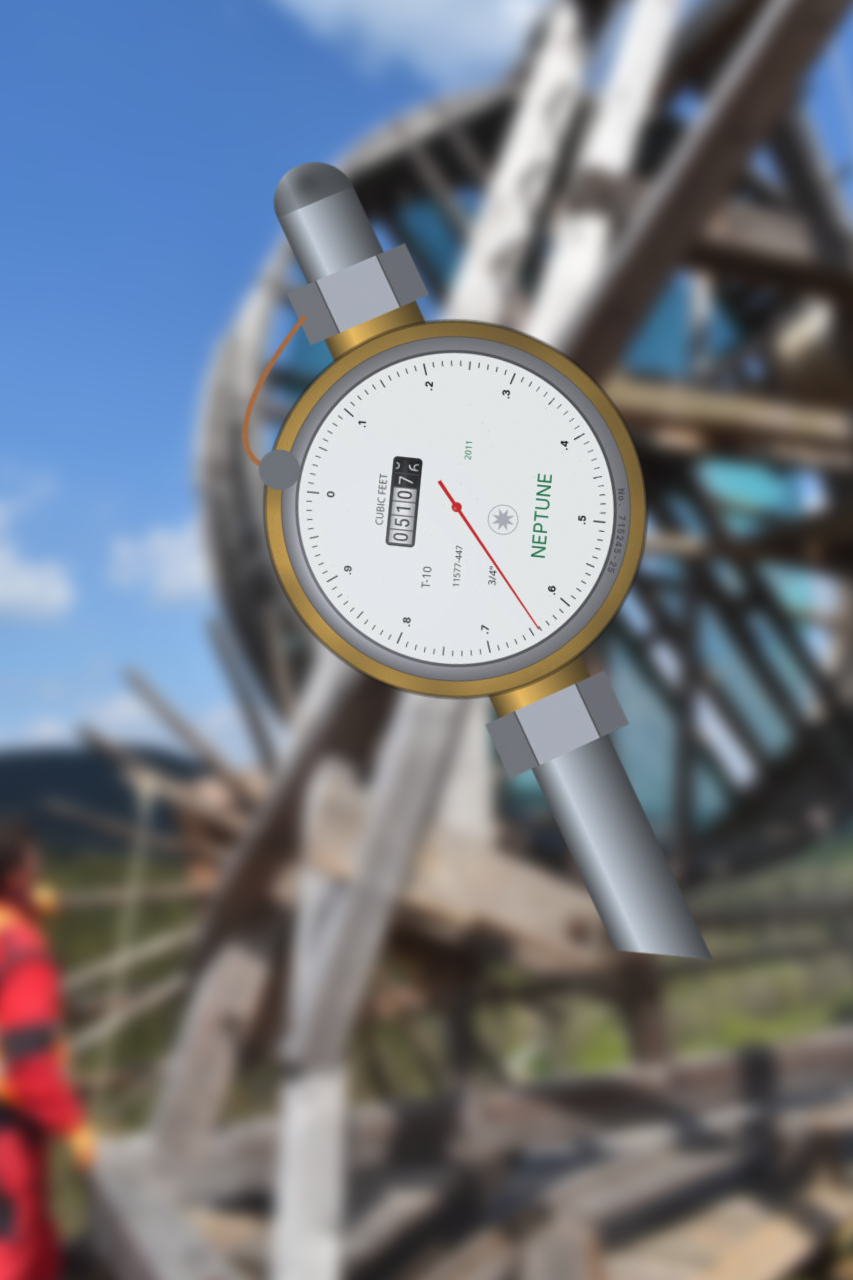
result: {"value": 51075.64, "unit": "ft³"}
